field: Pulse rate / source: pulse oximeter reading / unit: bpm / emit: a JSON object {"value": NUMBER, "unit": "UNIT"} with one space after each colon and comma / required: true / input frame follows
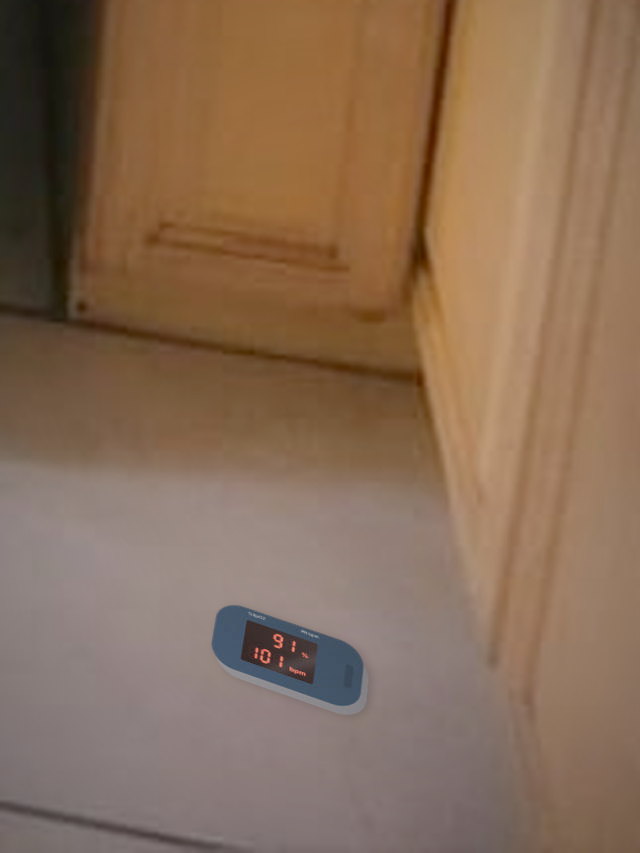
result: {"value": 101, "unit": "bpm"}
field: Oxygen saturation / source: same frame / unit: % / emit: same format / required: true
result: {"value": 91, "unit": "%"}
